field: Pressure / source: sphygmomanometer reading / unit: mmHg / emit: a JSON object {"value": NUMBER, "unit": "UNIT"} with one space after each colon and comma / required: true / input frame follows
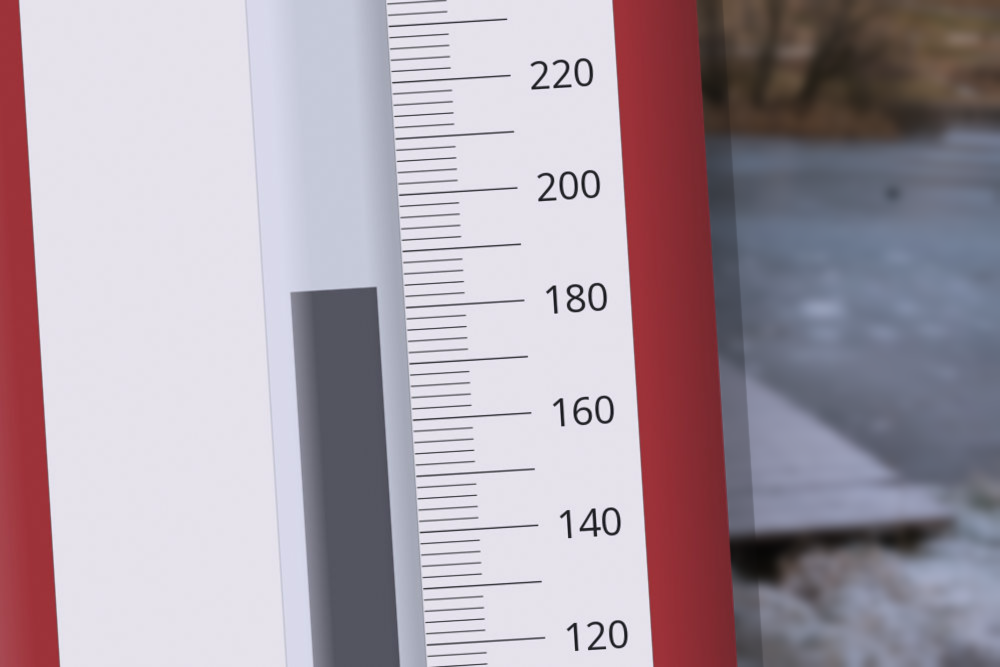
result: {"value": 184, "unit": "mmHg"}
